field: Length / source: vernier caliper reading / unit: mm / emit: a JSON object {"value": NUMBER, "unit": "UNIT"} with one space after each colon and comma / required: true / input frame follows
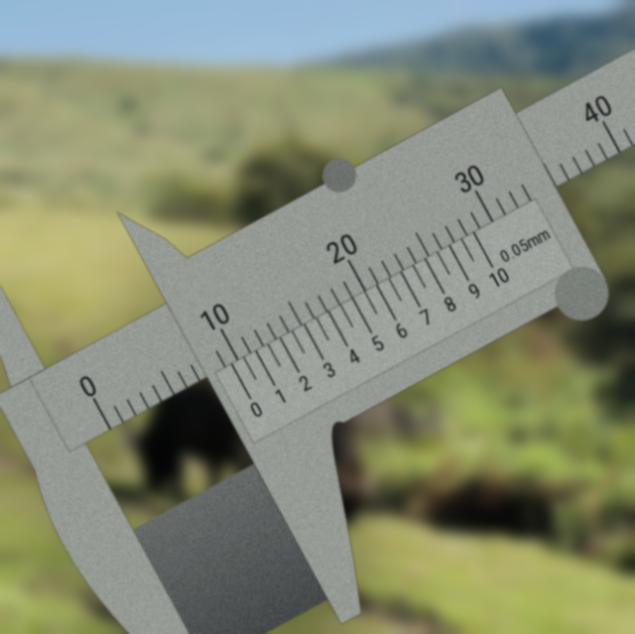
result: {"value": 9.5, "unit": "mm"}
